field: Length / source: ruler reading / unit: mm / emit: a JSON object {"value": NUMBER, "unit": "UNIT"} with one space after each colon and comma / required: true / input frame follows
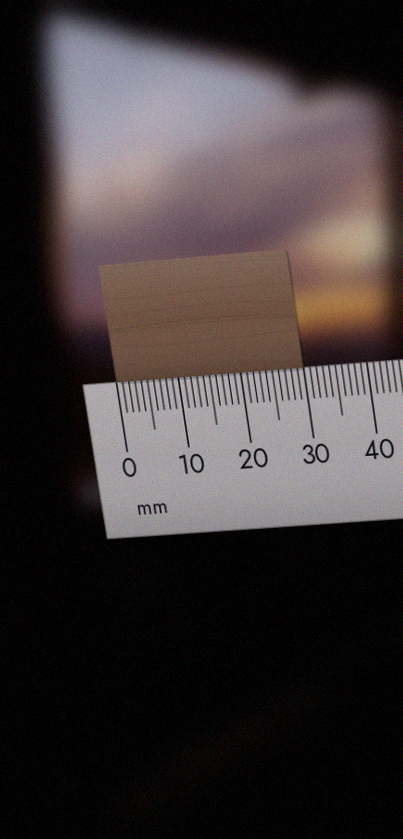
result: {"value": 30, "unit": "mm"}
